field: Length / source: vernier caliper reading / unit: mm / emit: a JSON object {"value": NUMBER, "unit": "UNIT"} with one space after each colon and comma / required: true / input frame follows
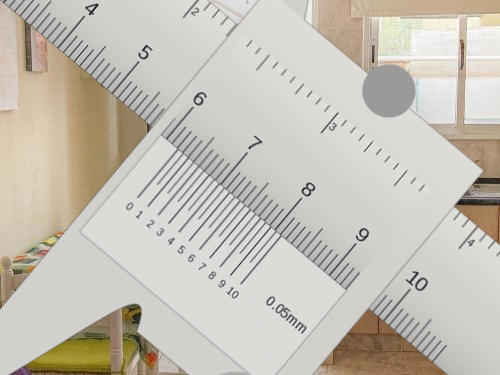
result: {"value": 62.2, "unit": "mm"}
